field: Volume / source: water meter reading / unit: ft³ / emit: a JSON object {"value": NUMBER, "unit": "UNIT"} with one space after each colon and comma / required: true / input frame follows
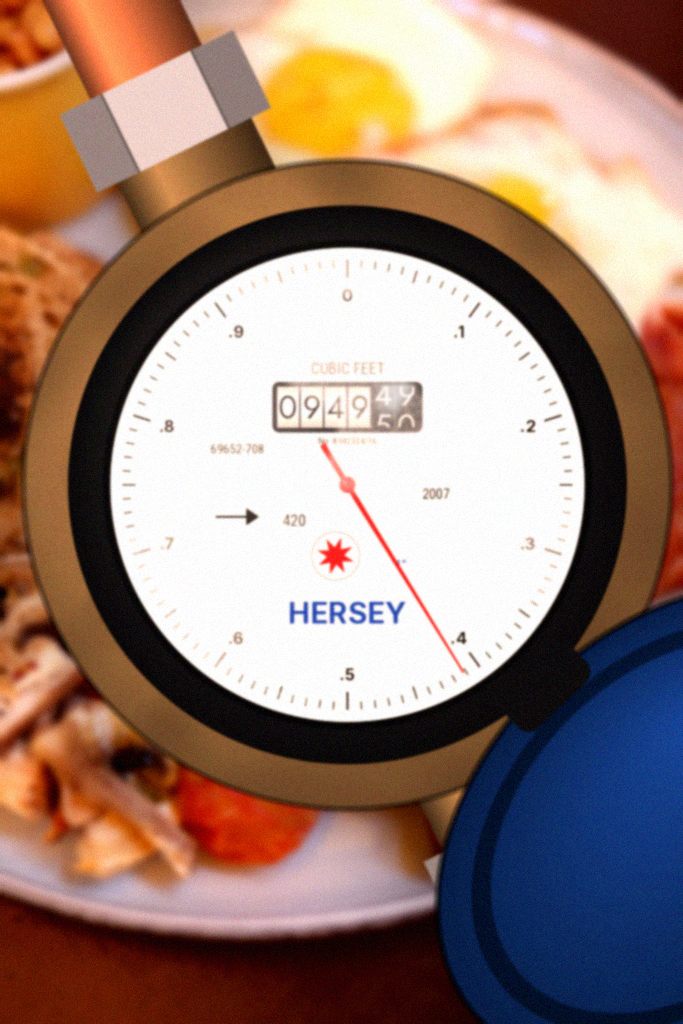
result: {"value": 94949.41, "unit": "ft³"}
